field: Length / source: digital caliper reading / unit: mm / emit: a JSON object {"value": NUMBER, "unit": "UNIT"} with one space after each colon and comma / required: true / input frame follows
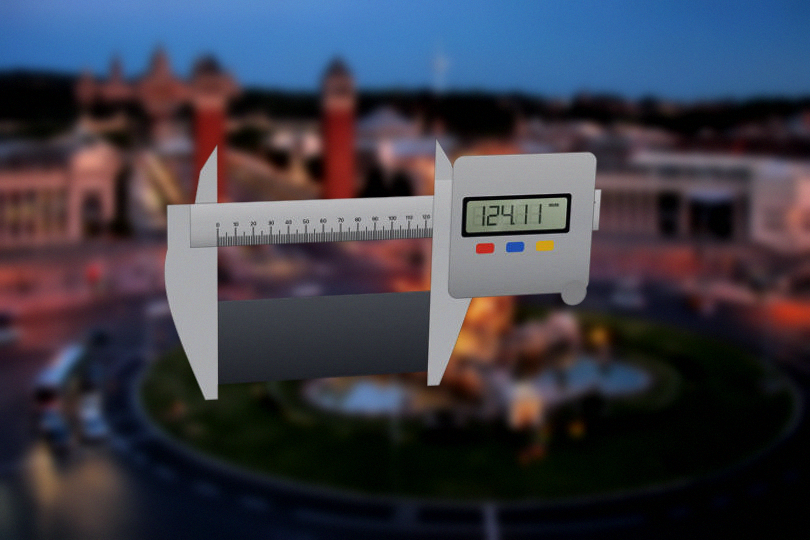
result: {"value": 124.11, "unit": "mm"}
